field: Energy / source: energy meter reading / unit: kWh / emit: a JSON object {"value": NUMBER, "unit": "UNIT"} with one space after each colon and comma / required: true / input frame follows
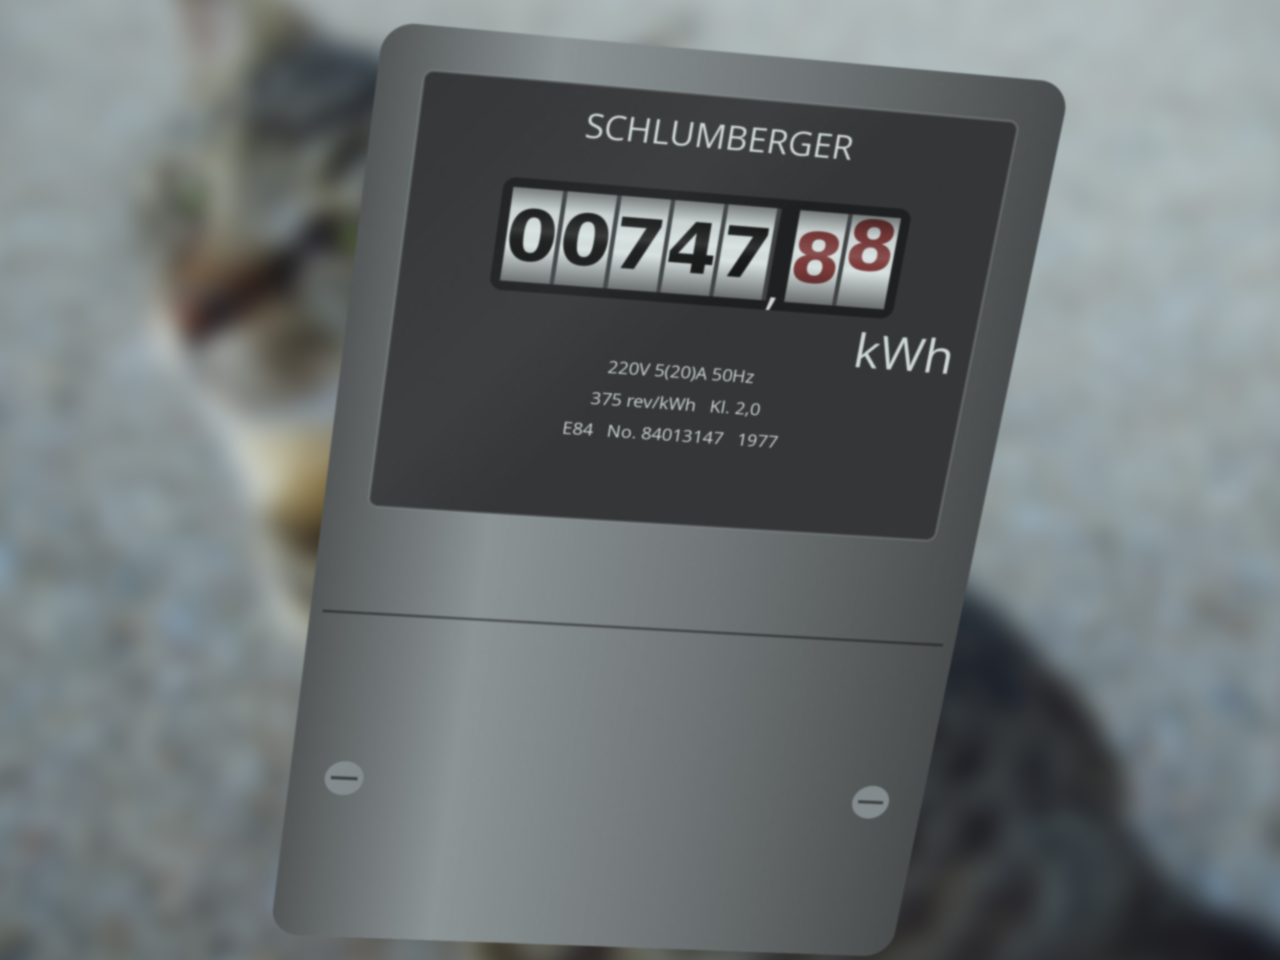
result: {"value": 747.88, "unit": "kWh"}
